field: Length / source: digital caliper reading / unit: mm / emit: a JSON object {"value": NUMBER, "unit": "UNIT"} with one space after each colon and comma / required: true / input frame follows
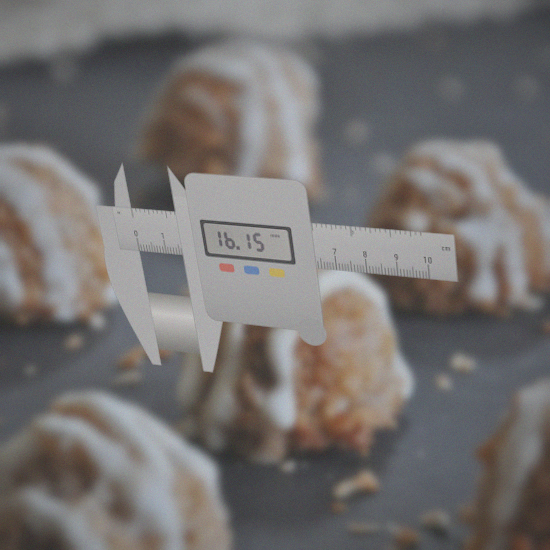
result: {"value": 16.15, "unit": "mm"}
